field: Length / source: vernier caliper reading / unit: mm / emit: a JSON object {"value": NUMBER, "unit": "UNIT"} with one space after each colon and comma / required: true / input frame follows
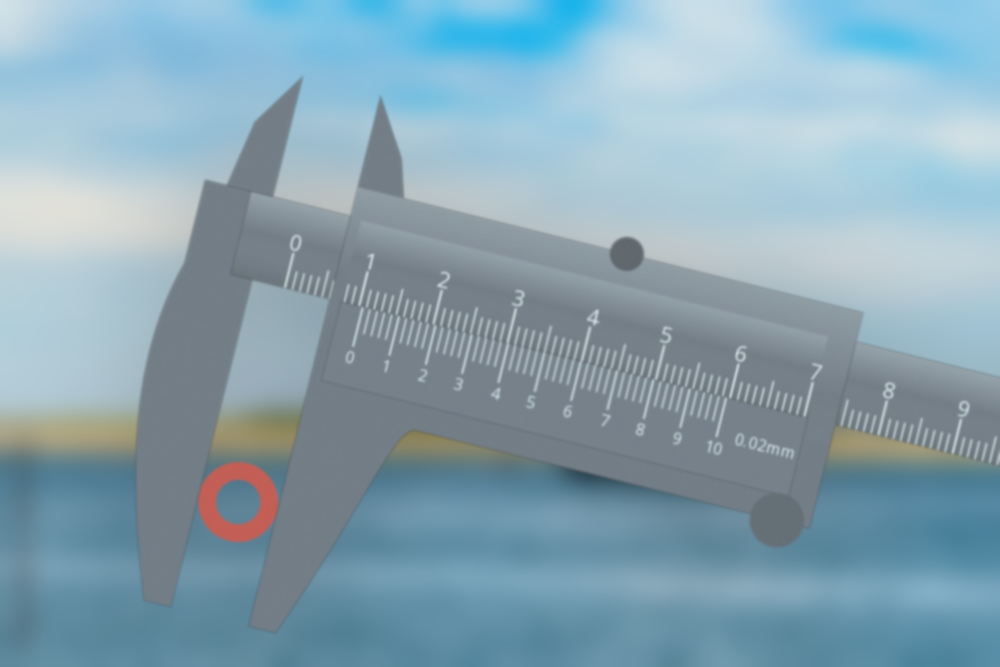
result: {"value": 10.5, "unit": "mm"}
